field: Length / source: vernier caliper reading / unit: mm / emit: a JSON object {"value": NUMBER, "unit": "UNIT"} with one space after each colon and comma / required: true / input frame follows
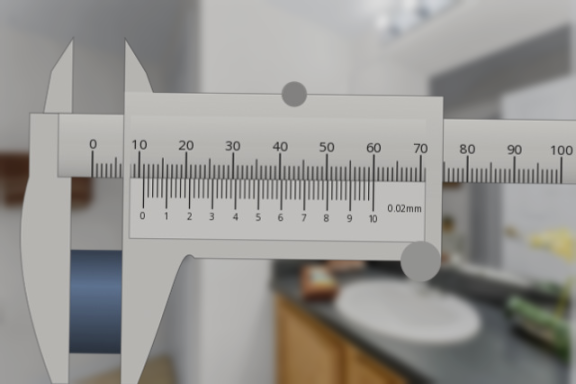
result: {"value": 11.0, "unit": "mm"}
